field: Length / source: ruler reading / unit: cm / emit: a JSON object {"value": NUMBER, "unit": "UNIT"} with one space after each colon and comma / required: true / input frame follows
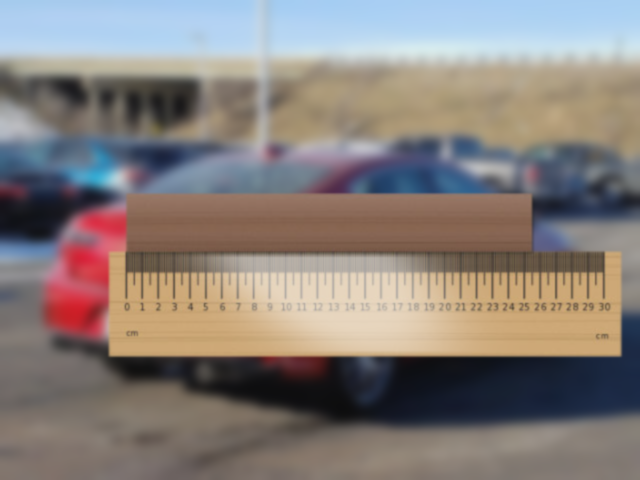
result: {"value": 25.5, "unit": "cm"}
